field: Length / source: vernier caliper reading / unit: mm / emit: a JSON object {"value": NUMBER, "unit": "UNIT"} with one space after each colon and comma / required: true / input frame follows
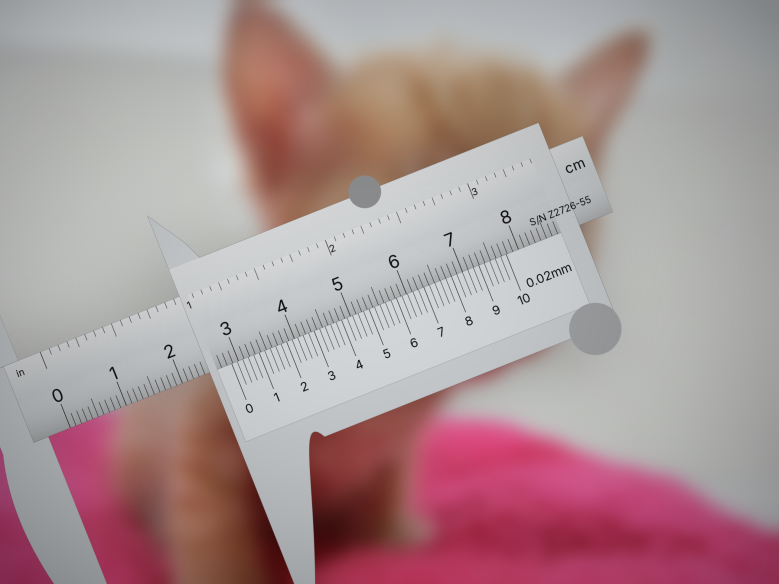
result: {"value": 28.8, "unit": "mm"}
